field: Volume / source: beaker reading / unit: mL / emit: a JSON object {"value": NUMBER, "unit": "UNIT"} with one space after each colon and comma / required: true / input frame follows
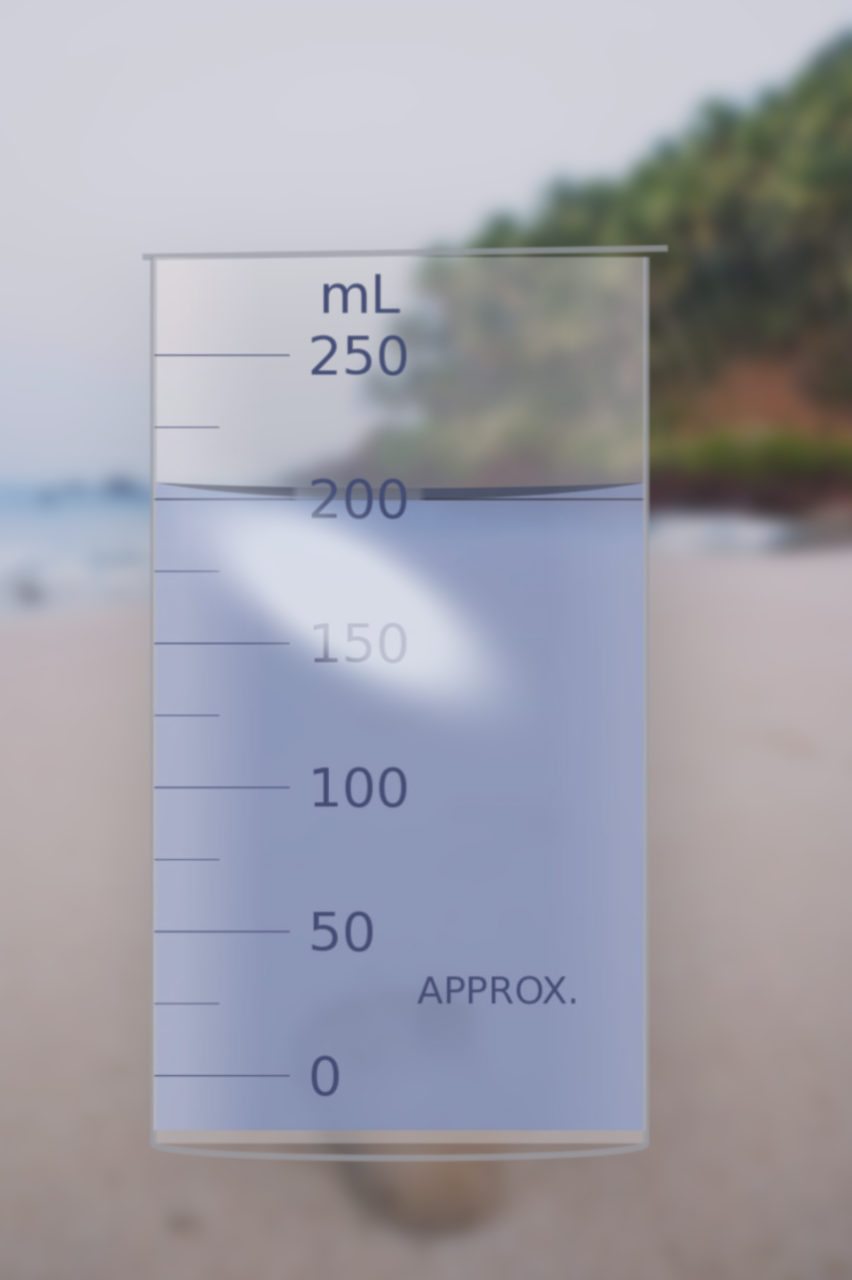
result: {"value": 200, "unit": "mL"}
